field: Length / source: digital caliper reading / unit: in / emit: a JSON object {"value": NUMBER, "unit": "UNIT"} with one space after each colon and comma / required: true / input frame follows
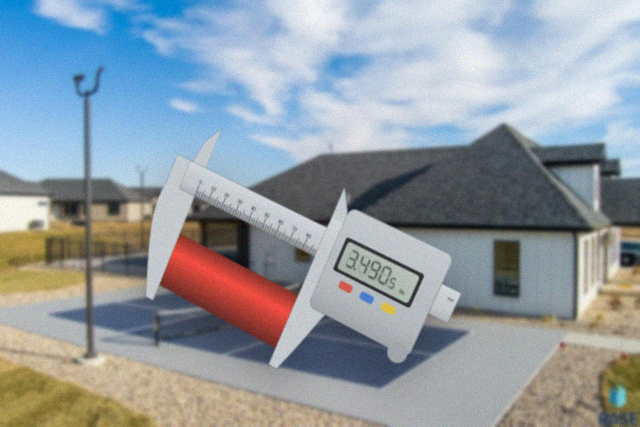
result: {"value": 3.4905, "unit": "in"}
